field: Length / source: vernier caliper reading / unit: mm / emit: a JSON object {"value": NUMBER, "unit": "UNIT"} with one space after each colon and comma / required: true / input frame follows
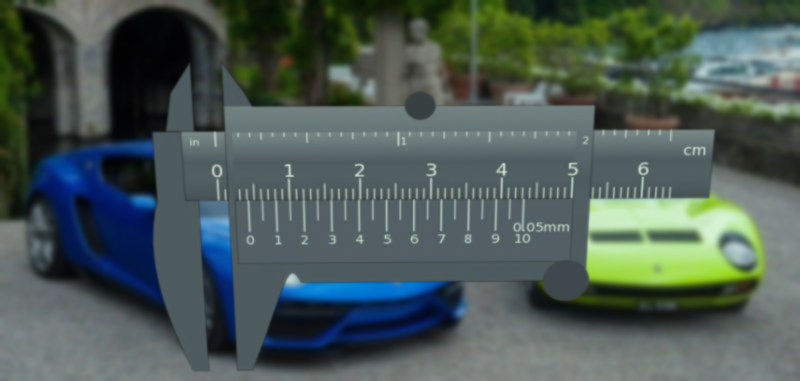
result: {"value": 4.2, "unit": "mm"}
